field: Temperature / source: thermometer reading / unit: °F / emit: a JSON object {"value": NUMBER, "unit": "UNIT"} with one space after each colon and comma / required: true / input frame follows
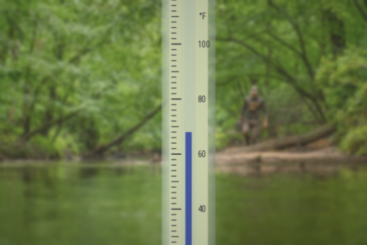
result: {"value": 68, "unit": "°F"}
